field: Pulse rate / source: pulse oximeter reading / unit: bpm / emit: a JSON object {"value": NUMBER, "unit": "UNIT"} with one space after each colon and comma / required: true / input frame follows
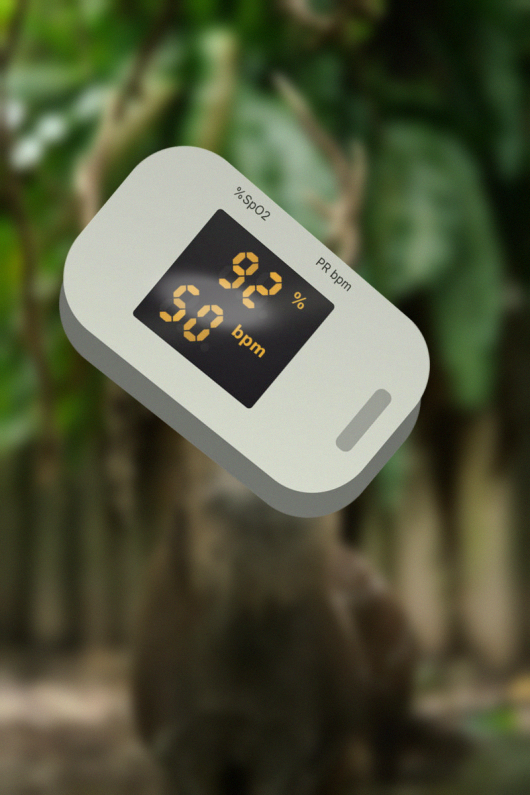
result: {"value": 50, "unit": "bpm"}
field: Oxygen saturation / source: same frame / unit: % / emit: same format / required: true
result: {"value": 92, "unit": "%"}
